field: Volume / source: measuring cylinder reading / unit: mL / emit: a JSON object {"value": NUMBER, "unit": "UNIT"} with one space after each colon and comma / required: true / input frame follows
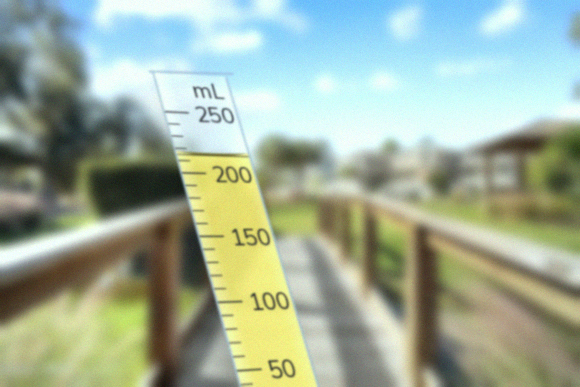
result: {"value": 215, "unit": "mL"}
